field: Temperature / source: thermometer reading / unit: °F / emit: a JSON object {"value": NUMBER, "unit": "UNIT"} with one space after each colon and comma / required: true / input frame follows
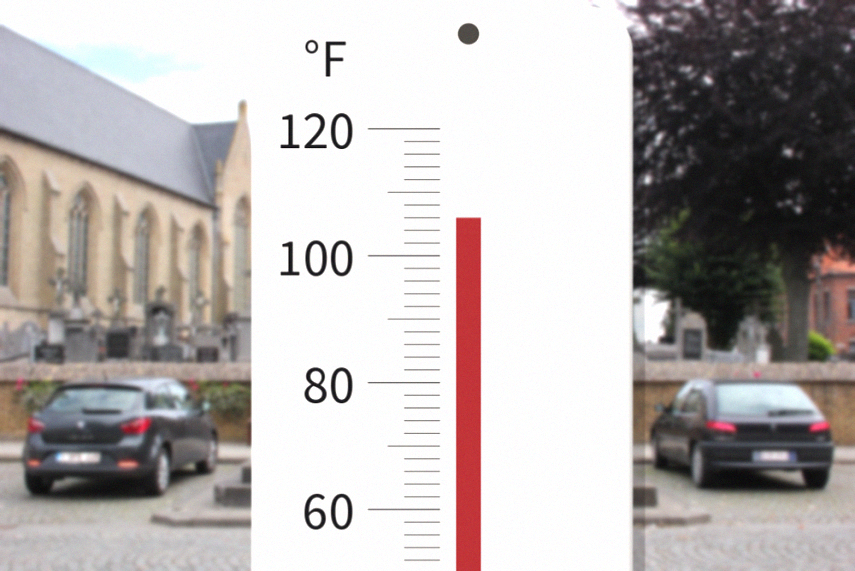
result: {"value": 106, "unit": "°F"}
